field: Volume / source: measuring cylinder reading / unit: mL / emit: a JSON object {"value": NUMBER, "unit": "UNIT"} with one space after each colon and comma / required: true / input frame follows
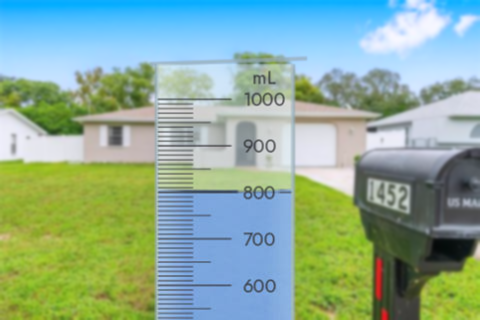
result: {"value": 800, "unit": "mL"}
